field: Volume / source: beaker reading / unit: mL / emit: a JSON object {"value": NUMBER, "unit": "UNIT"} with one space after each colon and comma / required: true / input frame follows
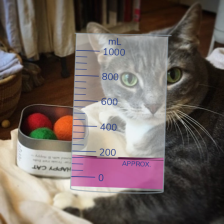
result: {"value": 150, "unit": "mL"}
